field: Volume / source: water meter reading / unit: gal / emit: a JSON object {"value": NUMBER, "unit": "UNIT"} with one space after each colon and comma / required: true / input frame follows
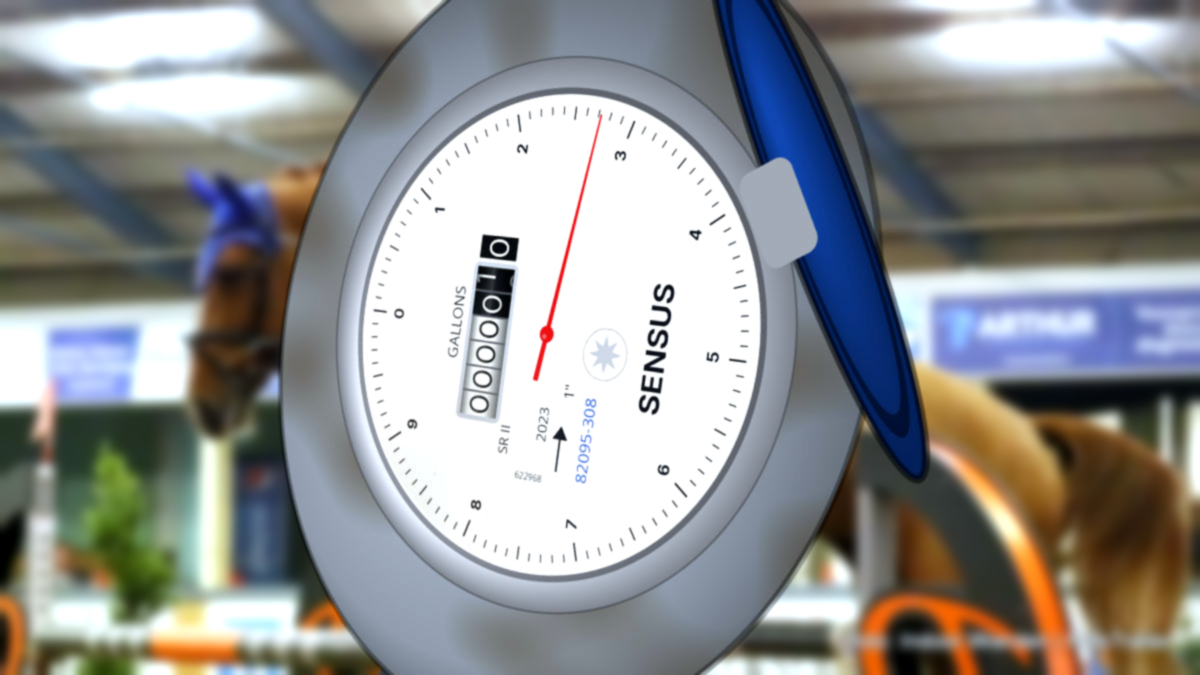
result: {"value": 12.7, "unit": "gal"}
